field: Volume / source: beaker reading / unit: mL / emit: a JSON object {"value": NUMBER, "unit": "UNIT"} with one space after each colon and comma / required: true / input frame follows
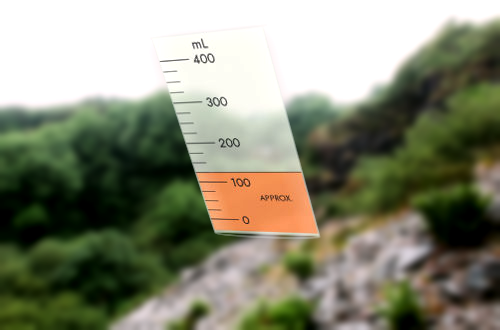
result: {"value": 125, "unit": "mL"}
